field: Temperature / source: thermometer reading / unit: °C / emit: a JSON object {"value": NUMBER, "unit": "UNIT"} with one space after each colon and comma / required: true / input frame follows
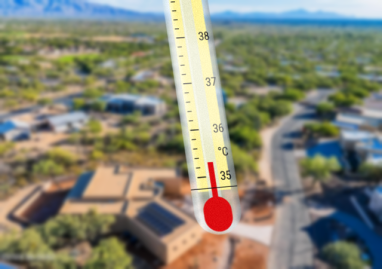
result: {"value": 35.3, "unit": "°C"}
